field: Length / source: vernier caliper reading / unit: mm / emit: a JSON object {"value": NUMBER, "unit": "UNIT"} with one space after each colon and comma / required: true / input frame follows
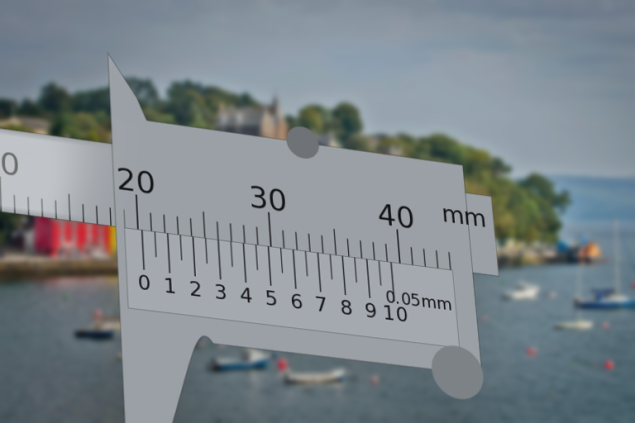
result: {"value": 20.3, "unit": "mm"}
